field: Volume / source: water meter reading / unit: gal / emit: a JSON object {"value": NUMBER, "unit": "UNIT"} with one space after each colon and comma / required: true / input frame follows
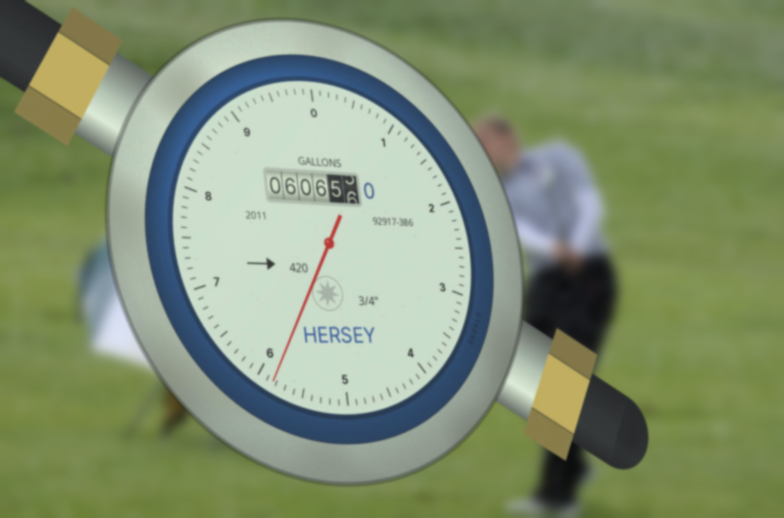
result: {"value": 606555.8, "unit": "gal"}
